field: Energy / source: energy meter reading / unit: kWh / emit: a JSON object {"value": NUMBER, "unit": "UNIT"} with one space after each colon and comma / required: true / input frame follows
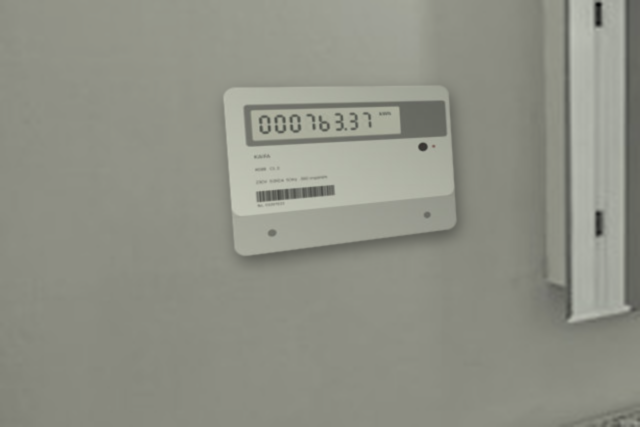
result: {"value": 763.37, "unit": "kWh"}
